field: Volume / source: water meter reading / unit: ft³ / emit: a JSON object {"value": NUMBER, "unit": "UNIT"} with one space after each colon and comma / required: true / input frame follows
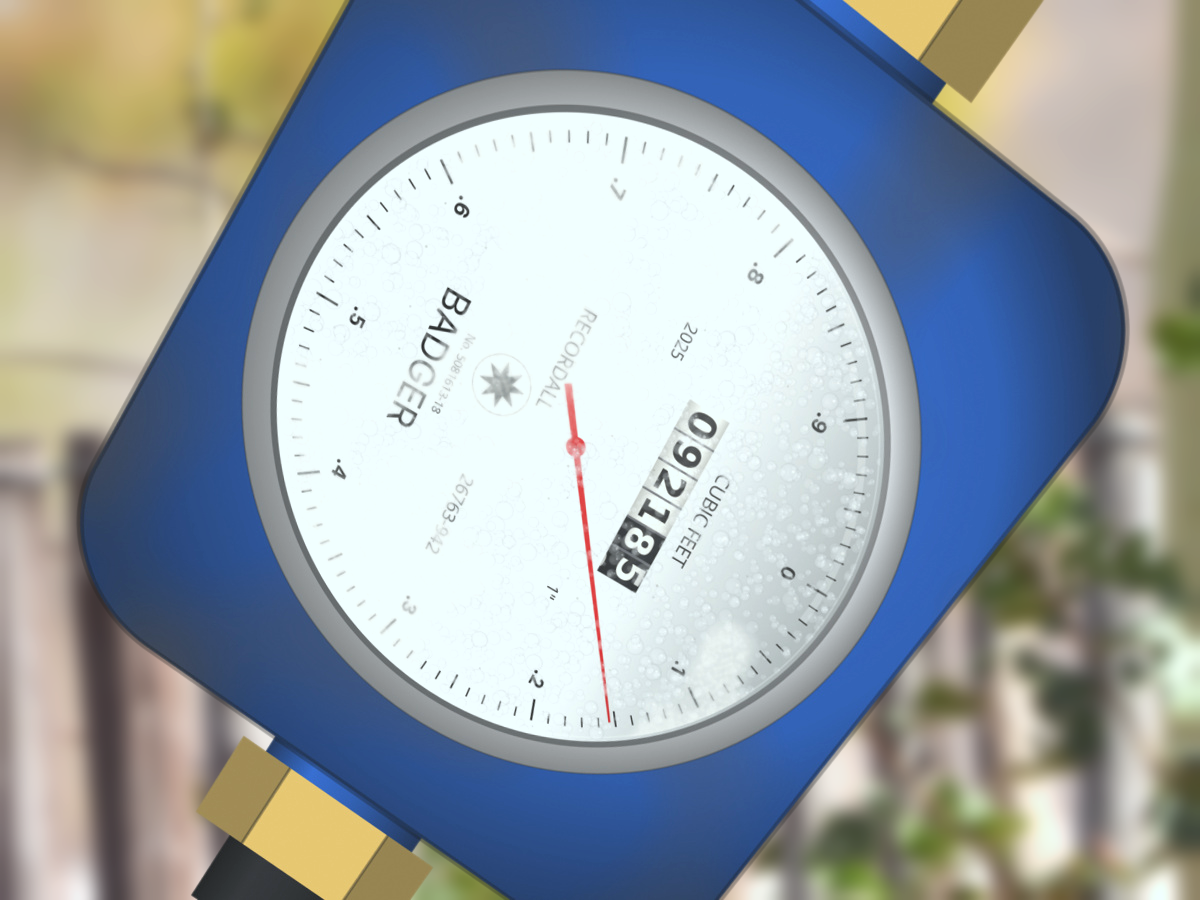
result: {"value": 92185.15, "unit": "ft³"}
